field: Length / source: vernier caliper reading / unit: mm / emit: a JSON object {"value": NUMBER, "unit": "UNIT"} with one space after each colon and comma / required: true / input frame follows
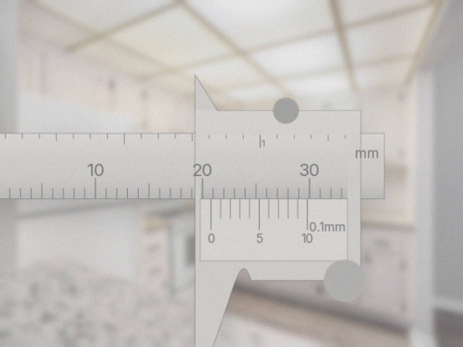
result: {"value": 20.8, "unit": "mm"}
